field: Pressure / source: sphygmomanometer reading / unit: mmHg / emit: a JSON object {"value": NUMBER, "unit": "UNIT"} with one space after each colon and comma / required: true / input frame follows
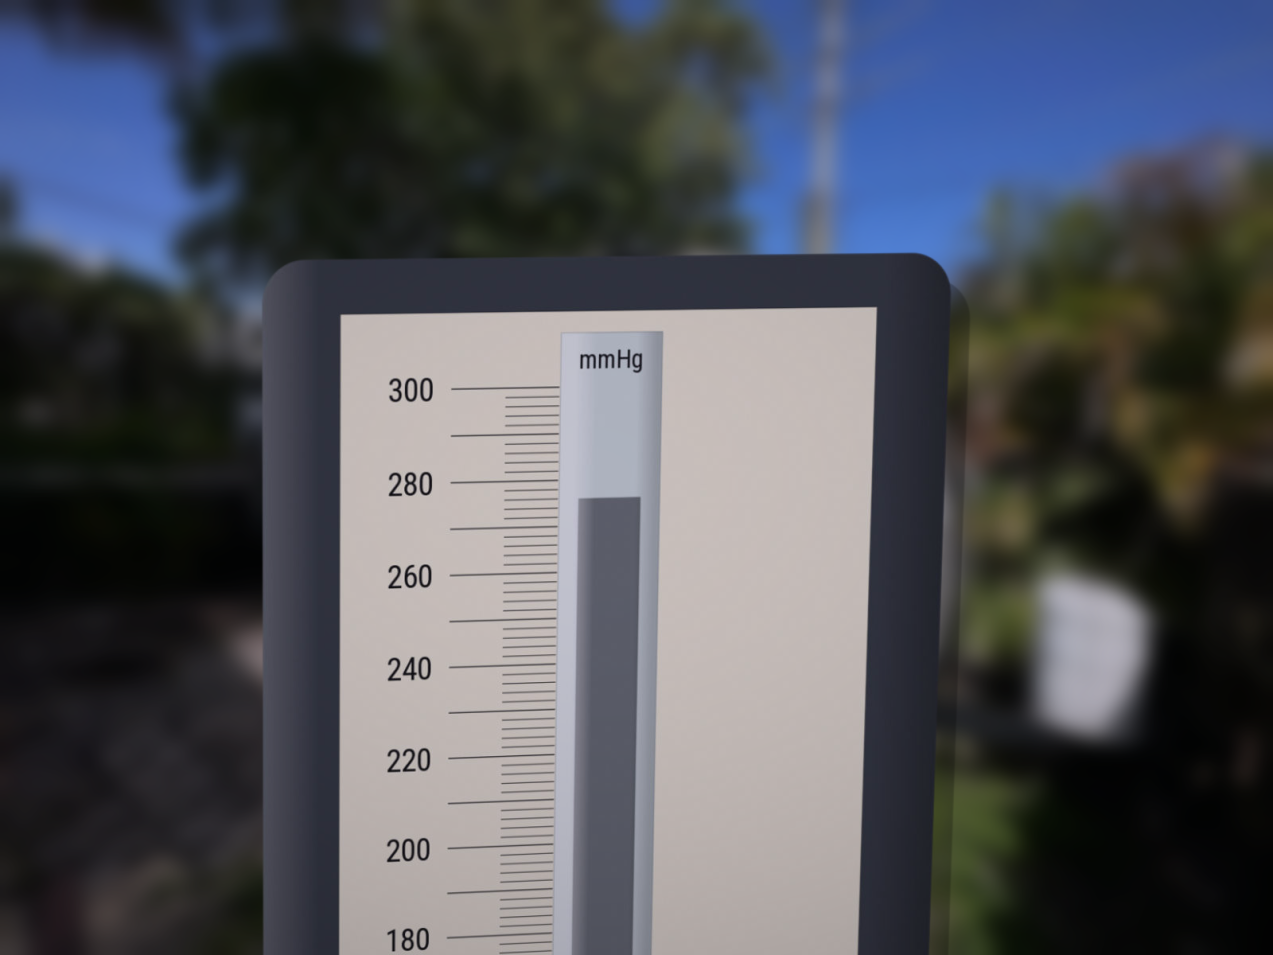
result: {"value": 276, "unit": "mmHg"}
